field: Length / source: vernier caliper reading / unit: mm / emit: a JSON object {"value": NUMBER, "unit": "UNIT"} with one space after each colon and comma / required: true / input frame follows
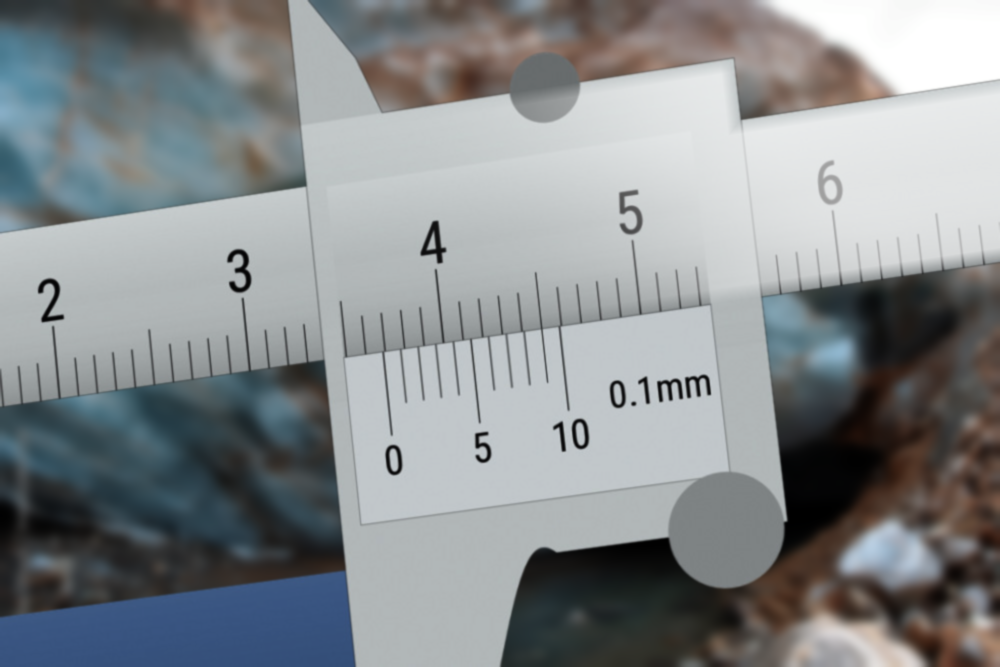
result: {"value": 36.9, "unit": "mm"}
